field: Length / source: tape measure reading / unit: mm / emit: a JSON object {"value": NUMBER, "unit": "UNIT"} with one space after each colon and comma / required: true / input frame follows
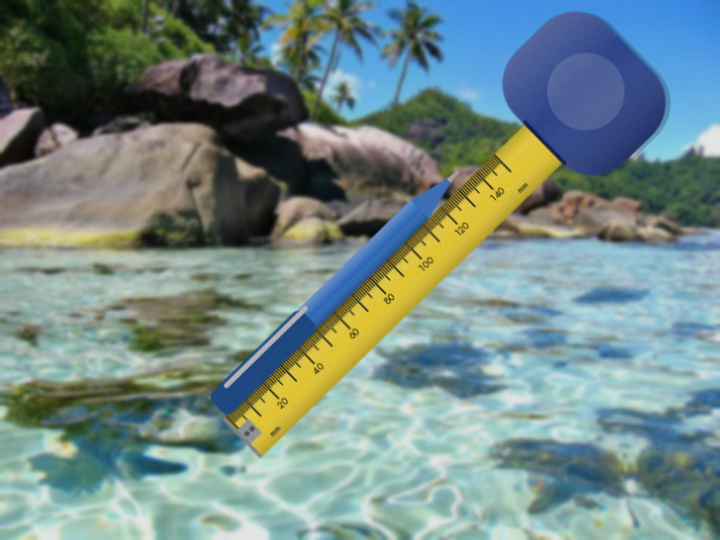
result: {"value": 135, "unit": "mm"}
